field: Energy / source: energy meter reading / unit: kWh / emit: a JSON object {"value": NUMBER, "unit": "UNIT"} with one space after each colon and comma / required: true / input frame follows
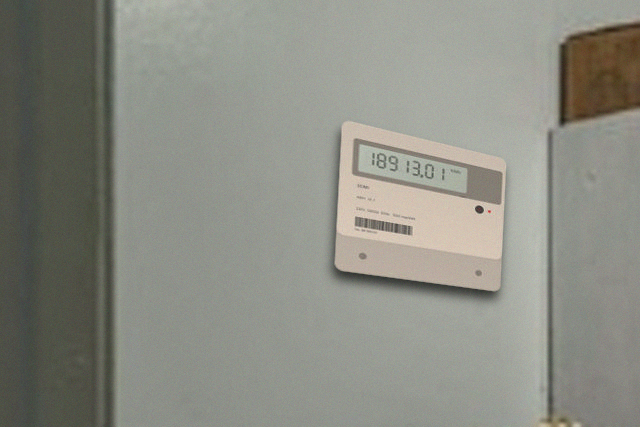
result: {"value": 18913.01, "unit": "kWh"}
